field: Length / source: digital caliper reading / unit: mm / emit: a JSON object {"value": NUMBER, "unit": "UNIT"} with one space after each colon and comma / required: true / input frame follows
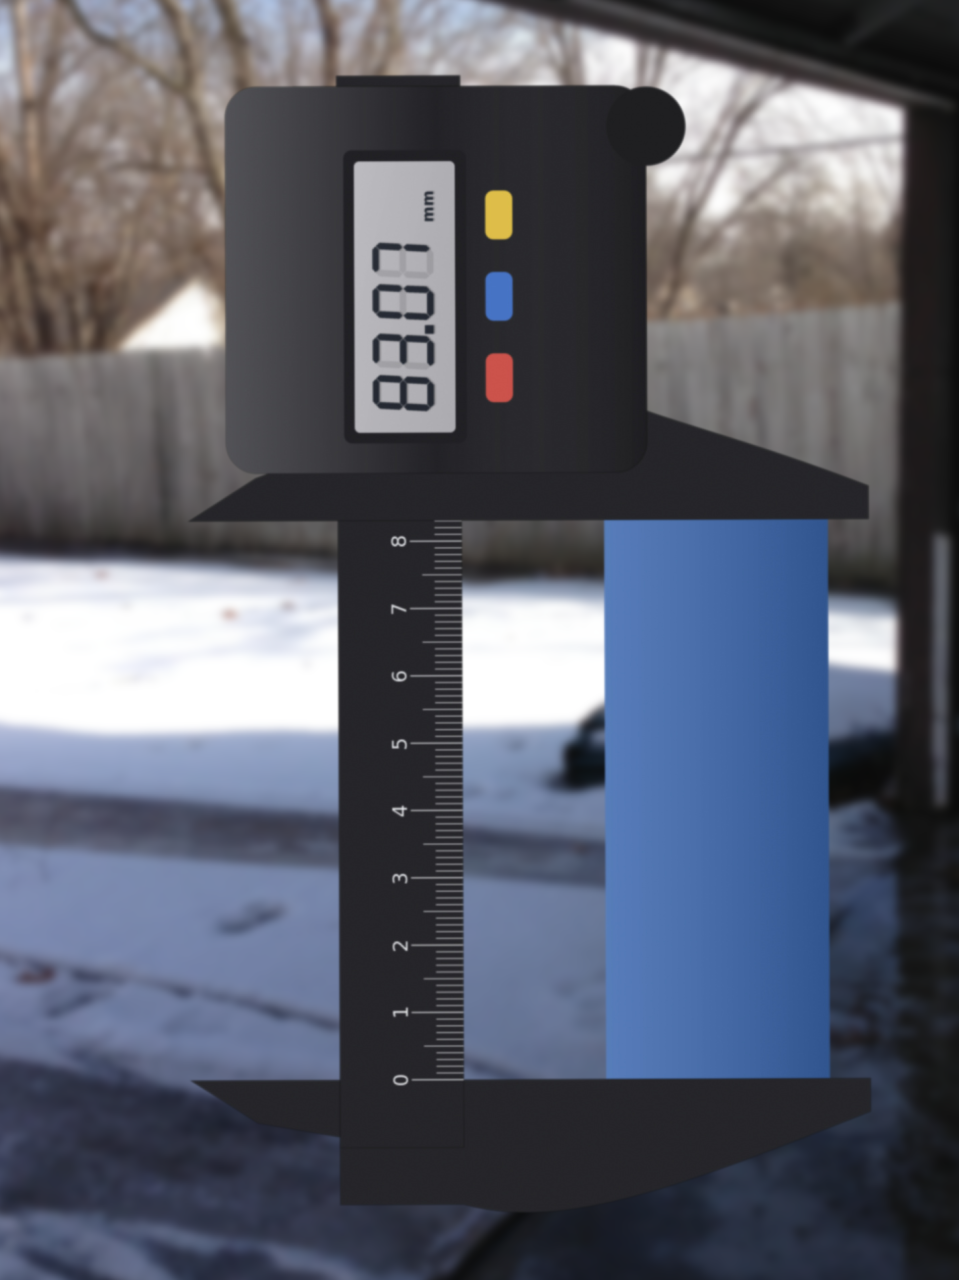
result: {"value": 83.07, "unit": "mm"}
